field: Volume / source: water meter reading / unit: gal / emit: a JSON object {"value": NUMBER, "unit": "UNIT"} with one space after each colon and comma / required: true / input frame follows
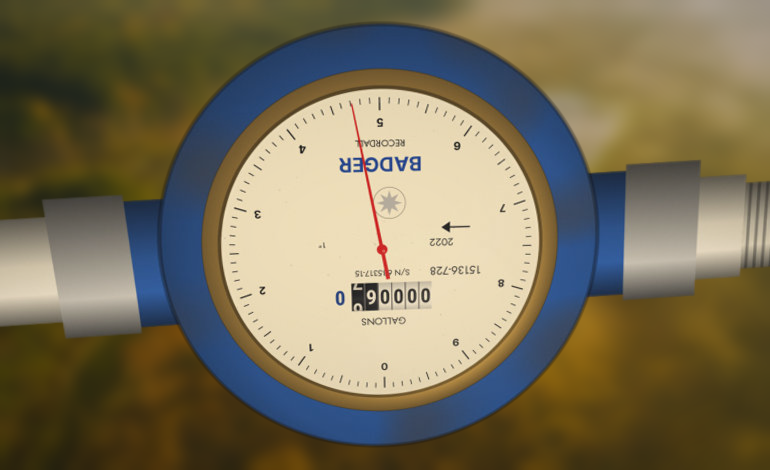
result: {"value": 664.7, "unit": "gal"}
